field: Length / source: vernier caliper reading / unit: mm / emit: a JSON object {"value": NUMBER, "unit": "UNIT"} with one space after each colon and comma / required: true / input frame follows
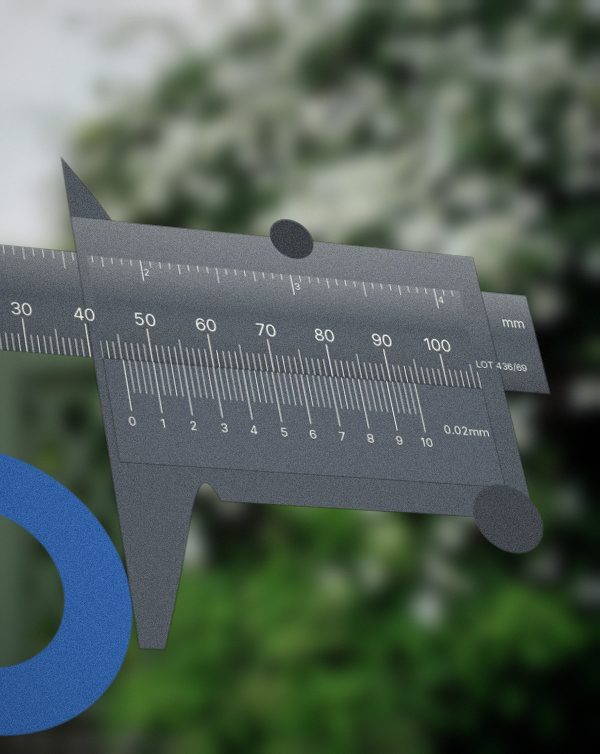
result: {"value": 45.2, "unit": "mm"}
